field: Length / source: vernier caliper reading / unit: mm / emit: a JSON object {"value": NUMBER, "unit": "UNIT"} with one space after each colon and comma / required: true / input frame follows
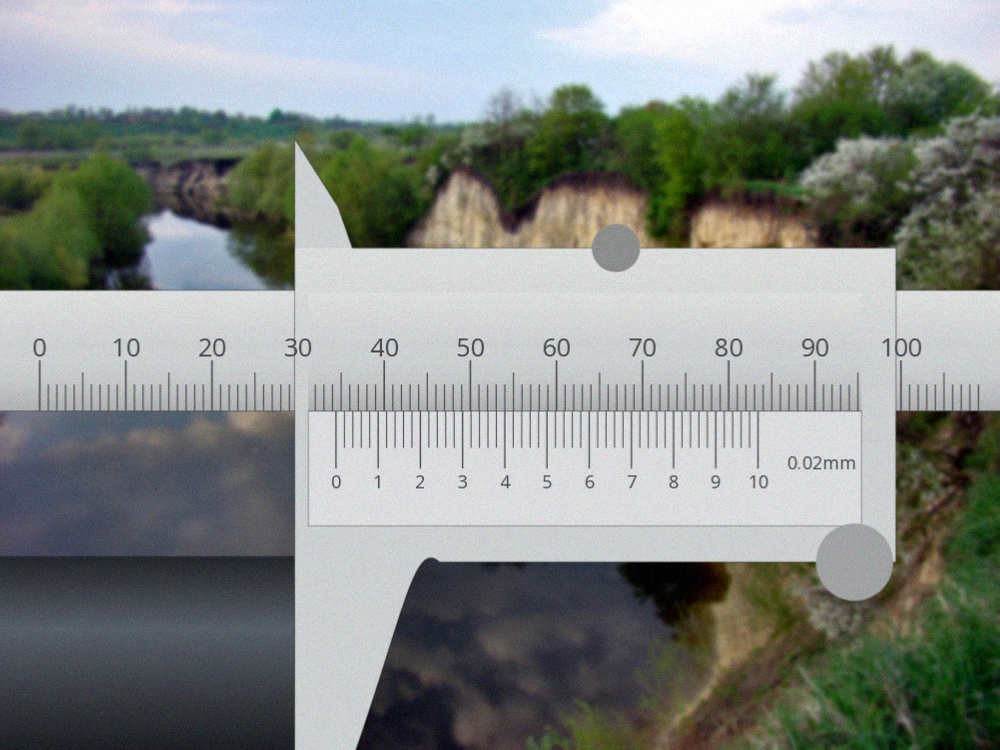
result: {"value": 34.4, "unit": "mm"}
